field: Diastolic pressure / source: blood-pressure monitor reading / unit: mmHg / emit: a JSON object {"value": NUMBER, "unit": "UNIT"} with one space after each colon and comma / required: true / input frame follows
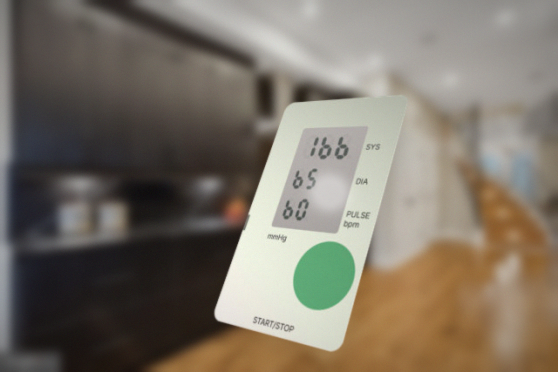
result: {"value": 65, "unit": "mmHg"}
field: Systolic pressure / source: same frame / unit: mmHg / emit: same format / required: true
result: {"value": 166, "unit": "mmHg"}
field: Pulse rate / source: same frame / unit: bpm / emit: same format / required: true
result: {"value": 60, "unit": "bpm"}
